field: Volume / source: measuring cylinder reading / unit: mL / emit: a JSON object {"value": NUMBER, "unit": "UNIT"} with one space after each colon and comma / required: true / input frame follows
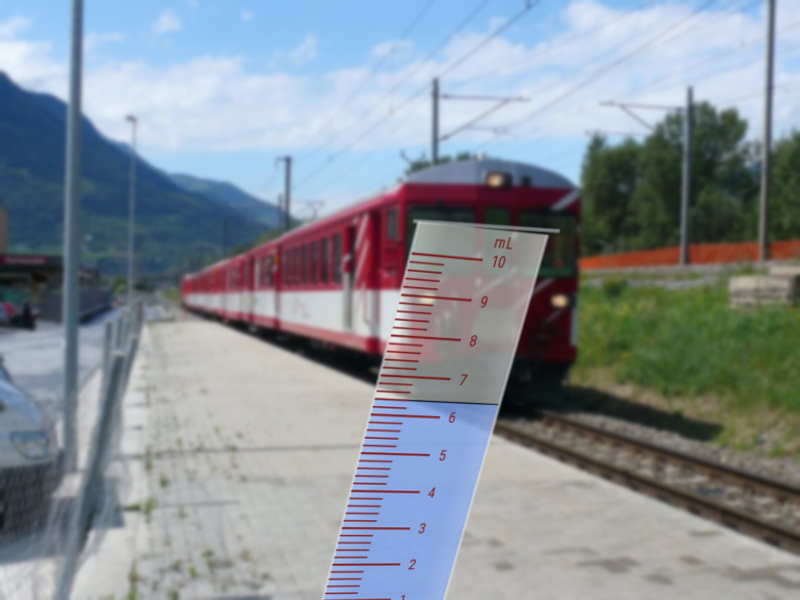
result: {"value": 6.4, "unit": "mL"}
